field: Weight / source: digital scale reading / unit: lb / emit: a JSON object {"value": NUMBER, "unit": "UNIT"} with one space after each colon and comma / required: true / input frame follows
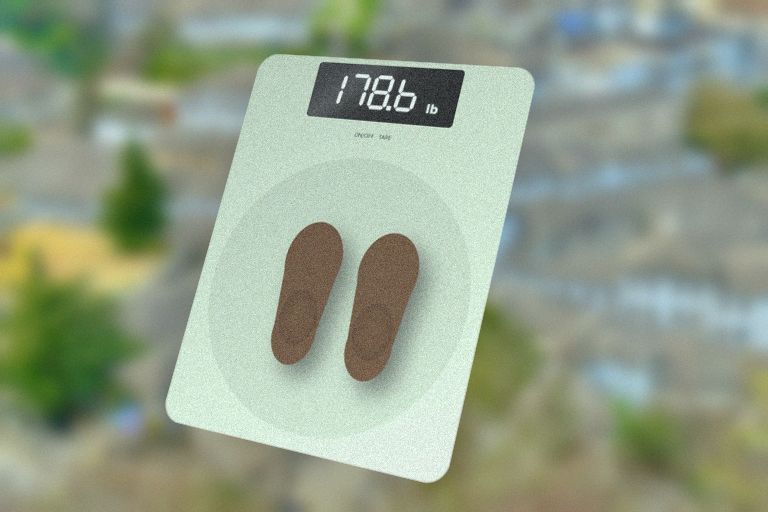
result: {"value": 178.6, "unit": "lb"}
